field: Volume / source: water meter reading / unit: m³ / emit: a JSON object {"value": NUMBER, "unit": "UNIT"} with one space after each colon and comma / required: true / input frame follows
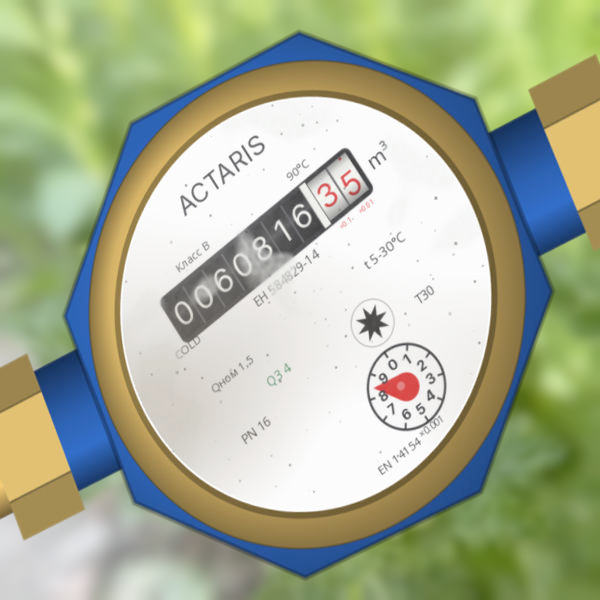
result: {"value": 60816.348, "unit": "m³"}
